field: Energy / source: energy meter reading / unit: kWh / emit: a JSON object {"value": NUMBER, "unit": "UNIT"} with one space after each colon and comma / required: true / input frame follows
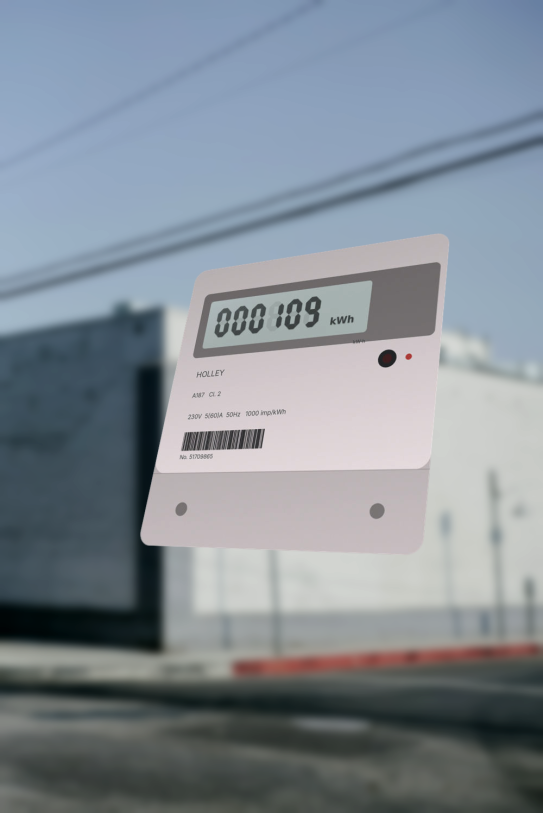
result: {"value": 109, "unit": "kWh"}
